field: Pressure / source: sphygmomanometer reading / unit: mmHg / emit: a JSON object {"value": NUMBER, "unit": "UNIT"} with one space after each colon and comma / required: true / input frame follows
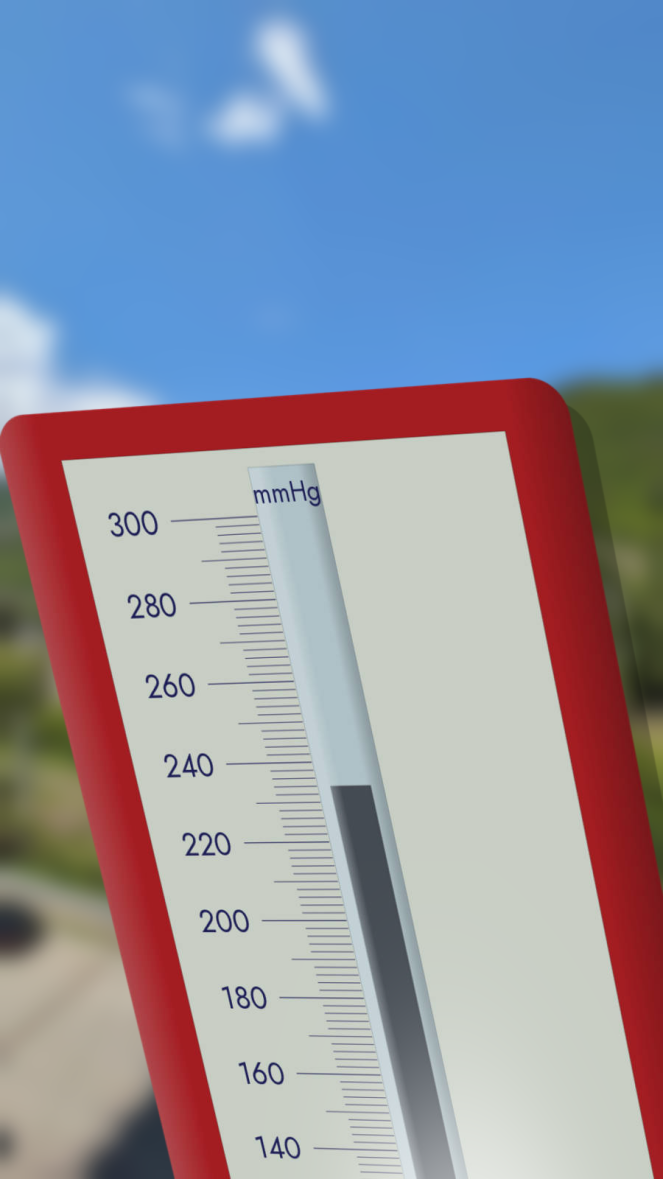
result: {"value": 234, "unit": "mmHg"}
